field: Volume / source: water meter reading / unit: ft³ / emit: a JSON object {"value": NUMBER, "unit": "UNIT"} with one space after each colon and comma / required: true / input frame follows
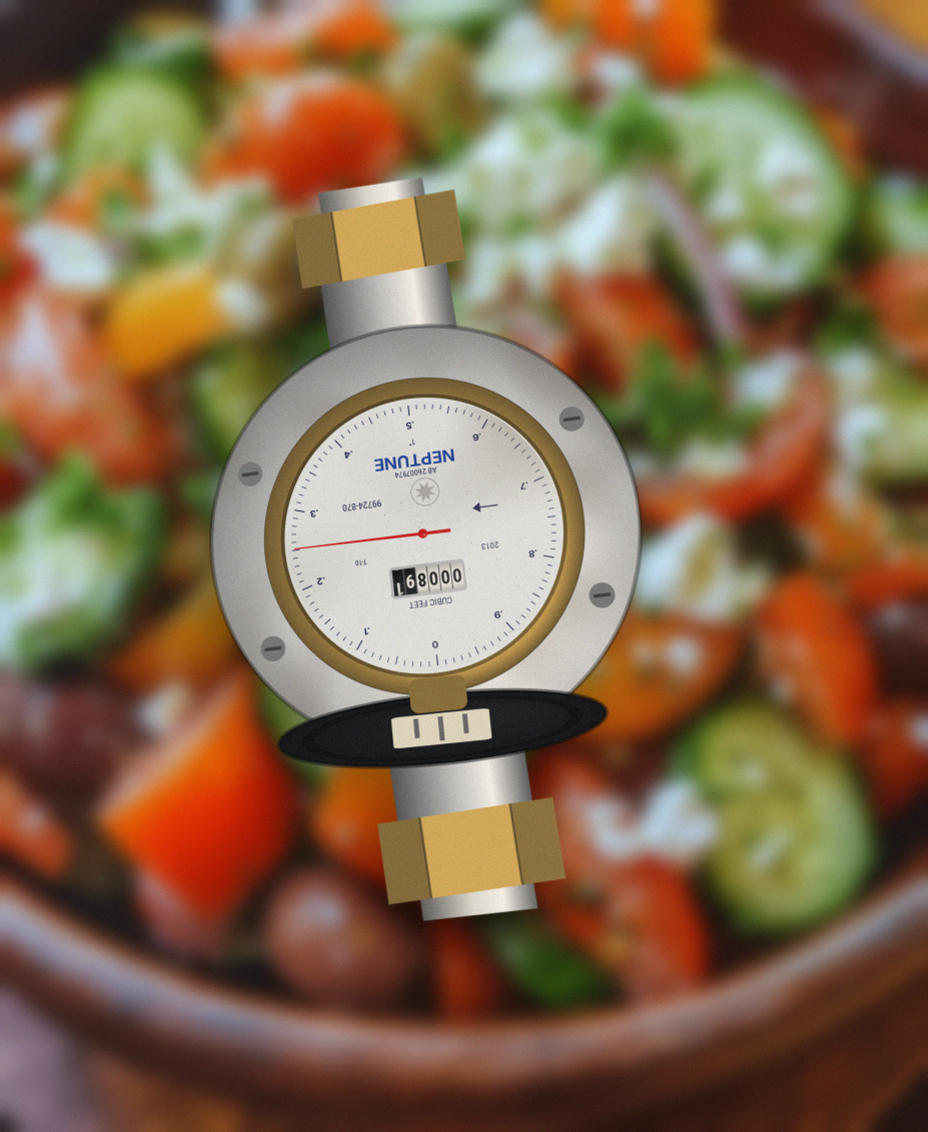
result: {"value": 891.25, "unit": "ft³"}
